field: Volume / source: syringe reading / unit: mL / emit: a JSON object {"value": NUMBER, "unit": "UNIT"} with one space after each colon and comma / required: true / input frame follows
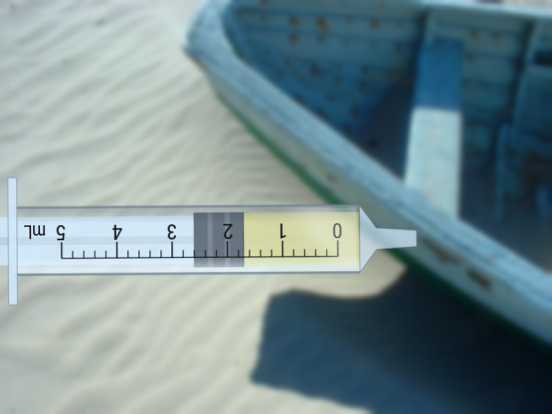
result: {"value": 1.7, "unit": "mL"}
